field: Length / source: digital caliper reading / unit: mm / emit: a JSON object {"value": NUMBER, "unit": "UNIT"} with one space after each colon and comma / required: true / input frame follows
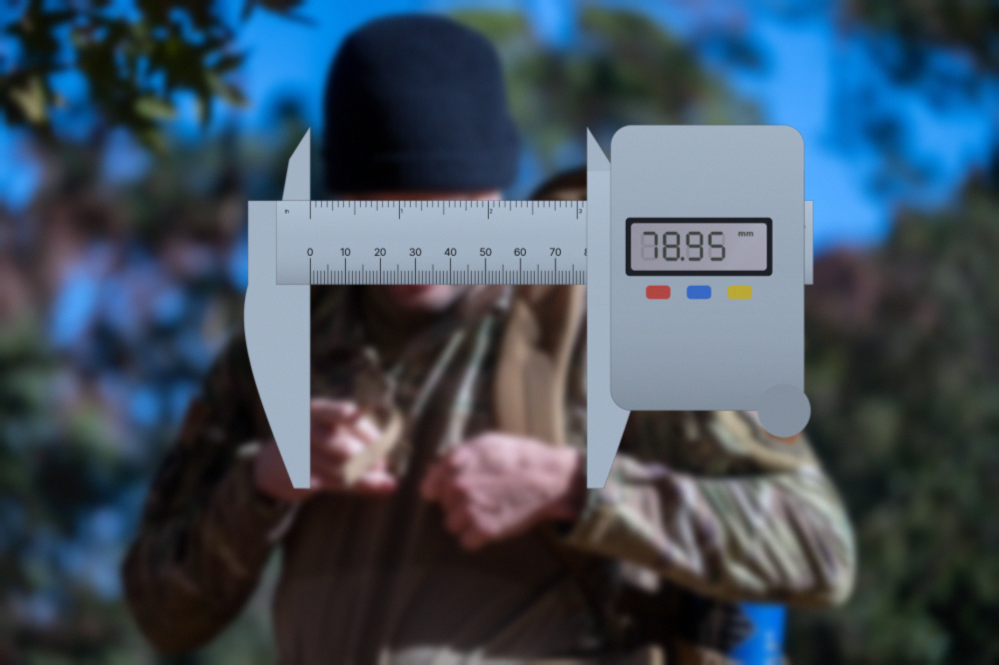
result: {"value": 78.95, "unit": "mm"}
